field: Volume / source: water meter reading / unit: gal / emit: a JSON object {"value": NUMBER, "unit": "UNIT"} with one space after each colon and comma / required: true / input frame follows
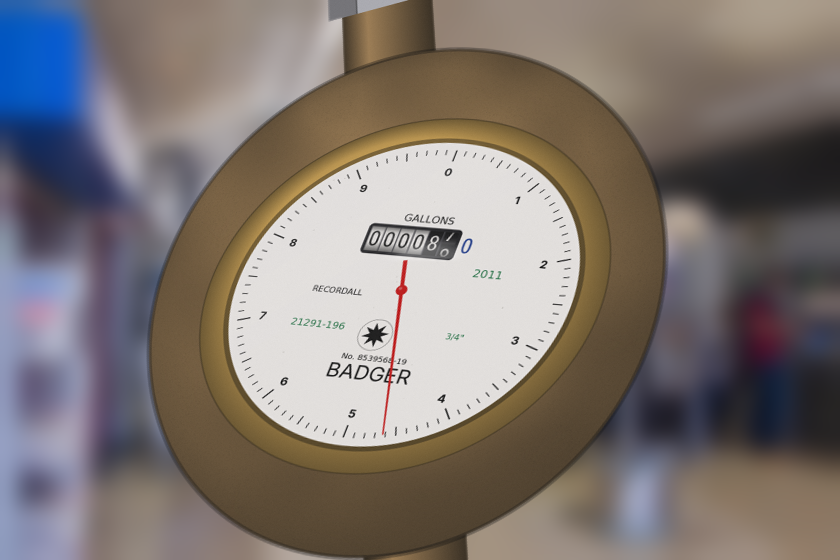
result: {"value": 874.6, "unit": "gal"}
